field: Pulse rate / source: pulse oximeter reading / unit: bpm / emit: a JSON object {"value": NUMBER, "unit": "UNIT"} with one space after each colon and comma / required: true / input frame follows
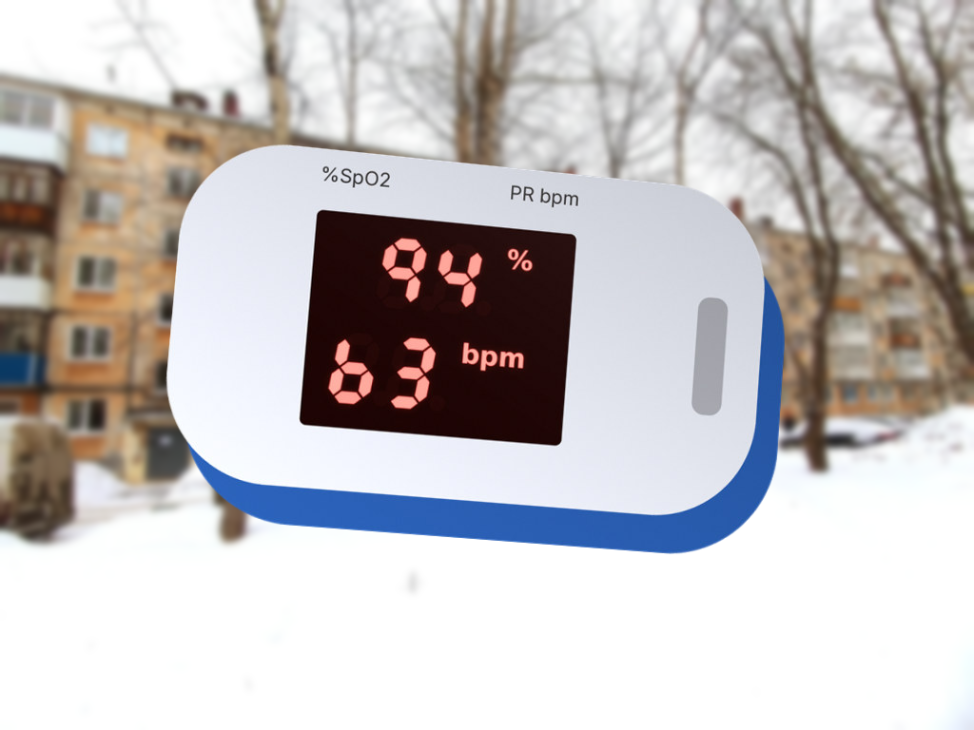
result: {"value": 63, "unit": "bpm"}
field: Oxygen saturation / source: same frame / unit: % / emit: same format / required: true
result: {"value": 94, "unit": "%"}
